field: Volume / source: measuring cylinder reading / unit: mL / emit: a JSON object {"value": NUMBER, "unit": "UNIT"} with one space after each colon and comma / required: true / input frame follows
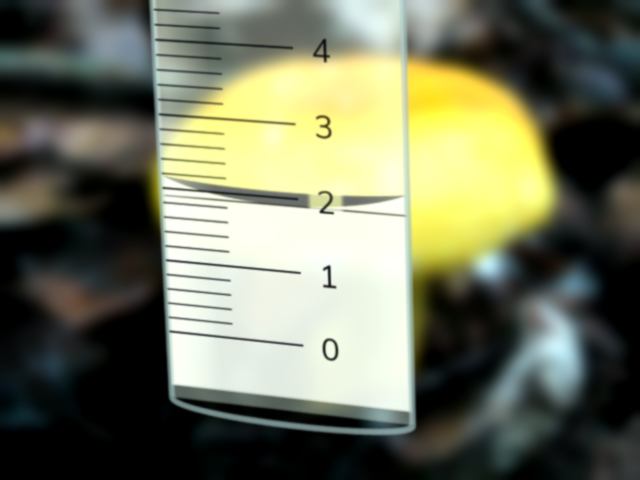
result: {"value": 1.9, "unit": "mL"}
